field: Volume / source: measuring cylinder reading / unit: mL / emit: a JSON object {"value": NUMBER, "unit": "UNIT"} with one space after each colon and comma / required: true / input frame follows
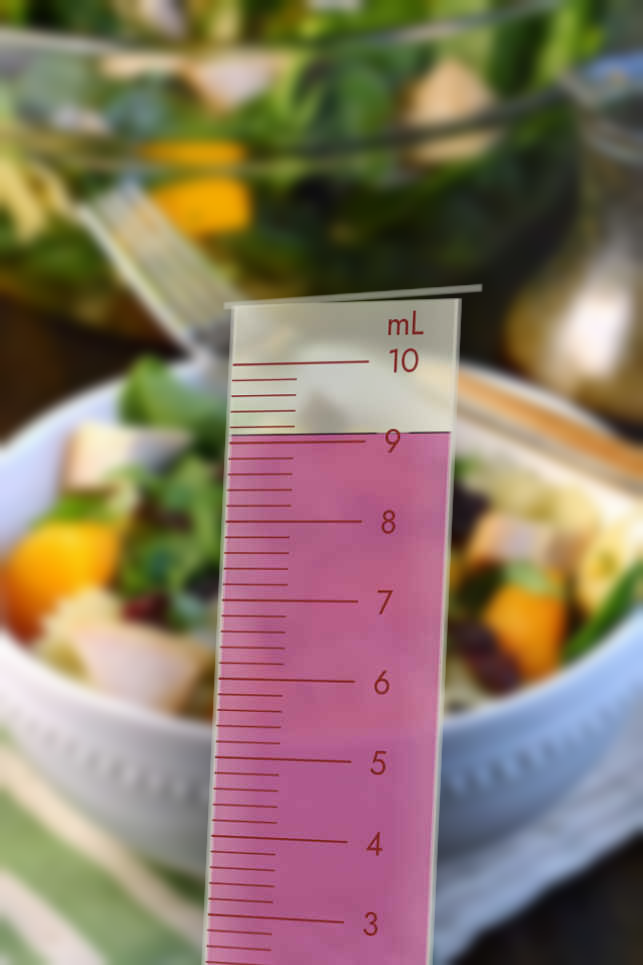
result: {"value": 9.1, "unit": "mL"}
